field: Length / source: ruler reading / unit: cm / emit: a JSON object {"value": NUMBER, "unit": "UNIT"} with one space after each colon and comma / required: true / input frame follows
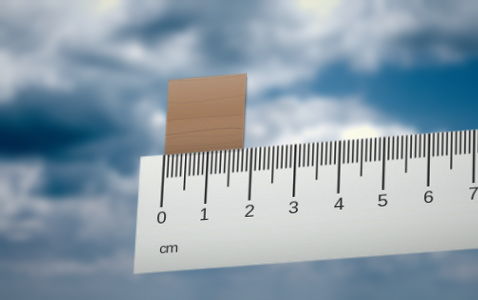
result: {"value": 1.8, "unit": "cm"}
